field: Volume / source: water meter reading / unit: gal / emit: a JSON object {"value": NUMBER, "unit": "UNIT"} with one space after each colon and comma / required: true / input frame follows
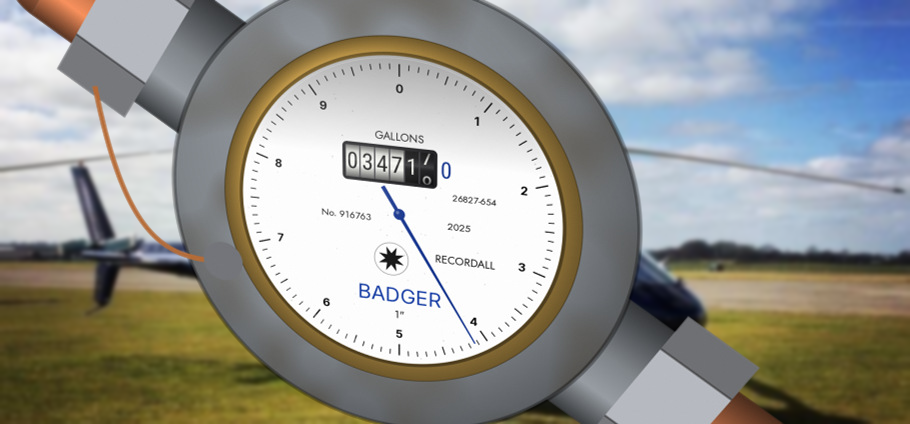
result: {"value": 347174.1, "unit": "gal"}
